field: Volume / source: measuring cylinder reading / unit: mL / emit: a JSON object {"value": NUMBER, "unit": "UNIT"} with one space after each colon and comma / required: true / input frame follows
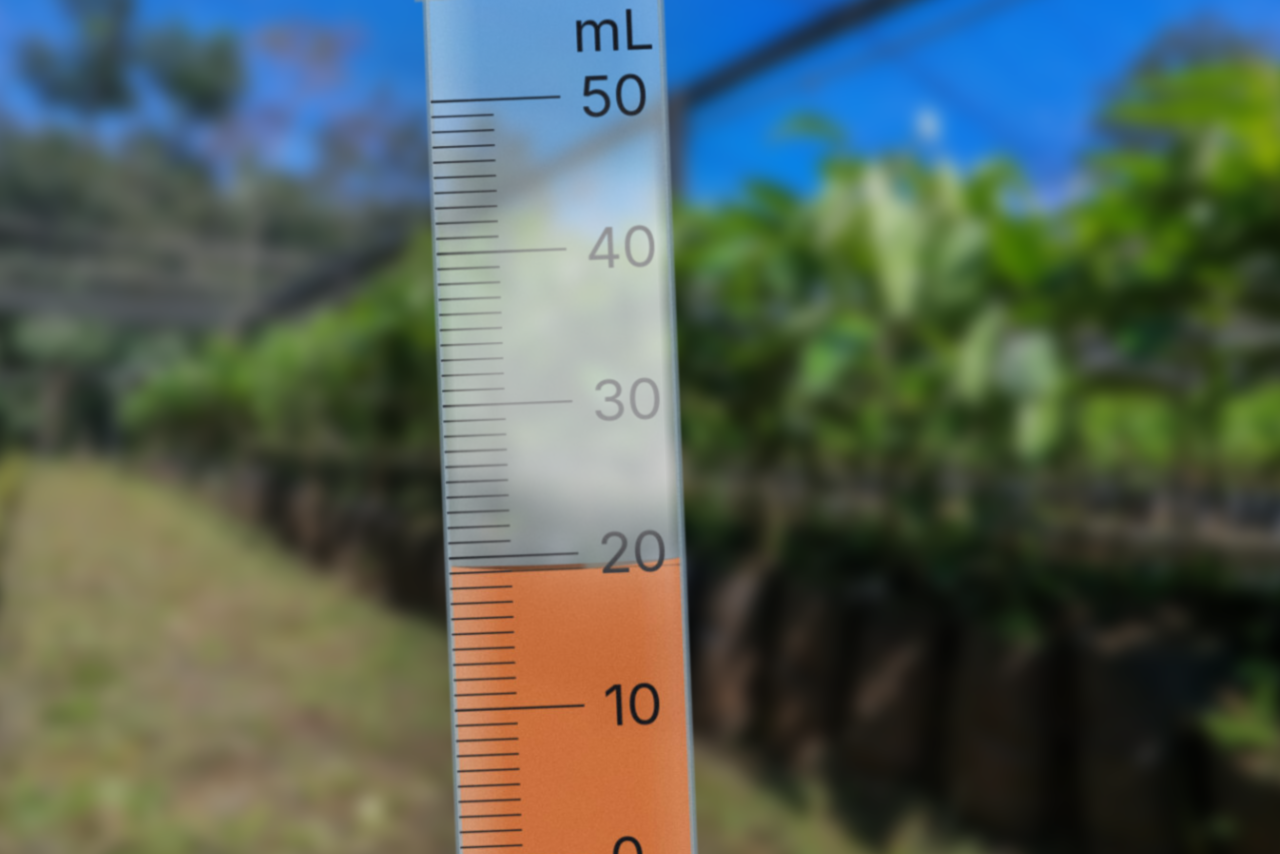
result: {"value": 19, "unit": "mL"}
